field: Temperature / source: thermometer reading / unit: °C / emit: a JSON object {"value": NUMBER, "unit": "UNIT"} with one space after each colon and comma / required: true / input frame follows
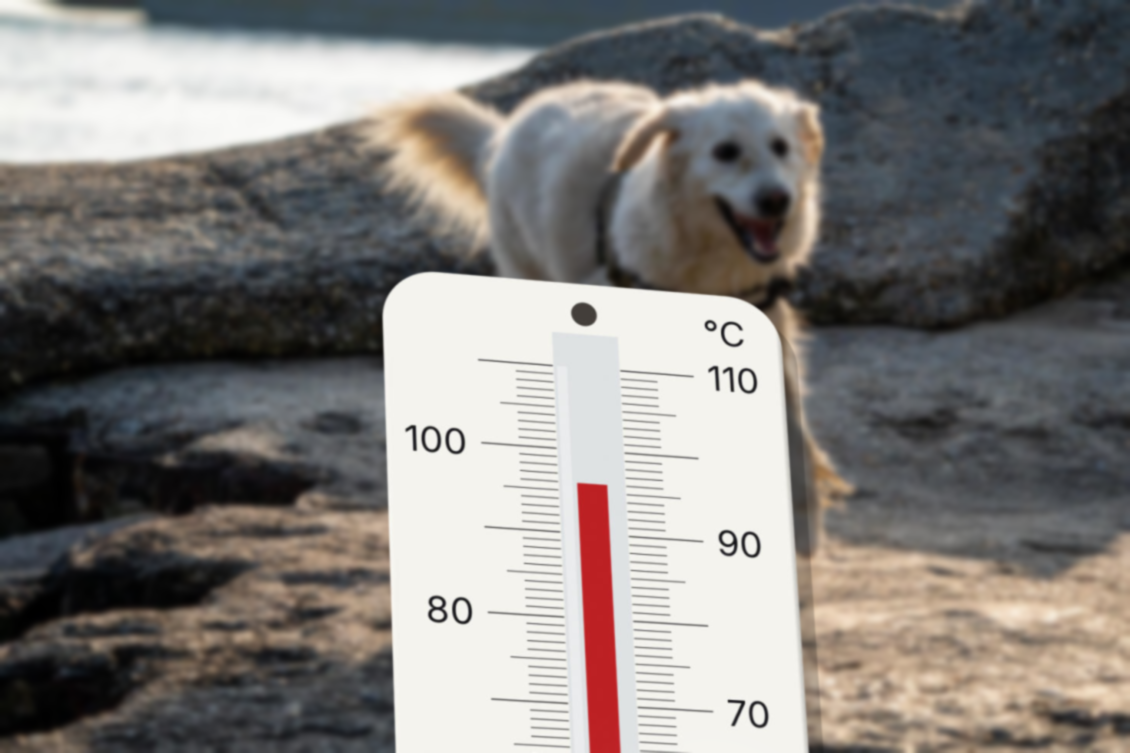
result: {"value": 96, "unit": "°C"}
